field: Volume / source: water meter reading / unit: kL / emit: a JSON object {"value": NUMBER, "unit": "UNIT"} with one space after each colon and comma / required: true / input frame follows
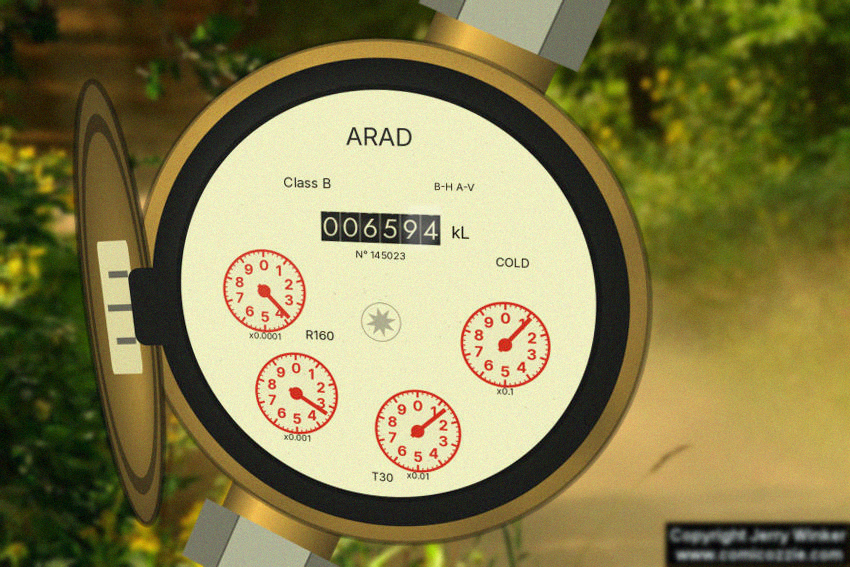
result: {"value": 6594.1133, "unit": "kL"}
